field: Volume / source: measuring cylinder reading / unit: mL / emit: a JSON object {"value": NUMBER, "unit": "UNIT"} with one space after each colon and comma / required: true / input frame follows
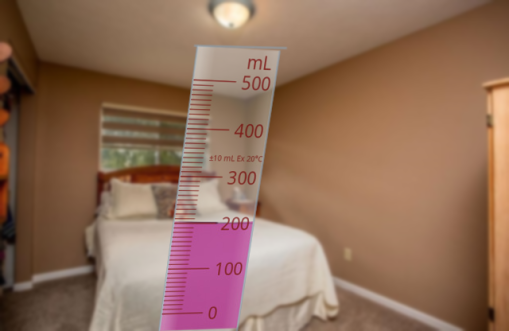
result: {"value": 200, "unit": "mL"}
